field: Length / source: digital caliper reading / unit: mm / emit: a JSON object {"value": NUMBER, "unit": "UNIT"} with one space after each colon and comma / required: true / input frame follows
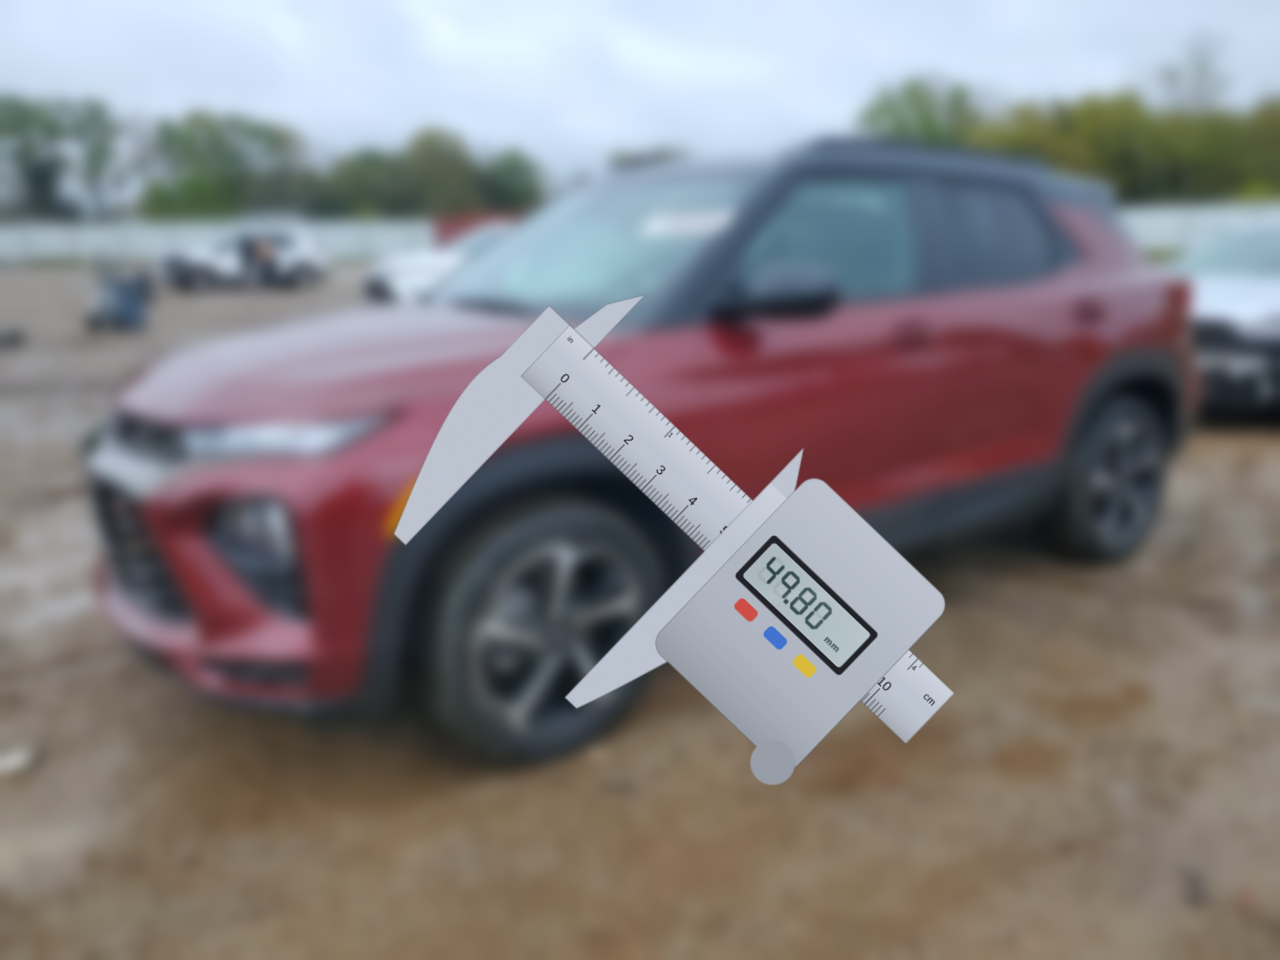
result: {"value": 49.80, "unit": "mm"}
